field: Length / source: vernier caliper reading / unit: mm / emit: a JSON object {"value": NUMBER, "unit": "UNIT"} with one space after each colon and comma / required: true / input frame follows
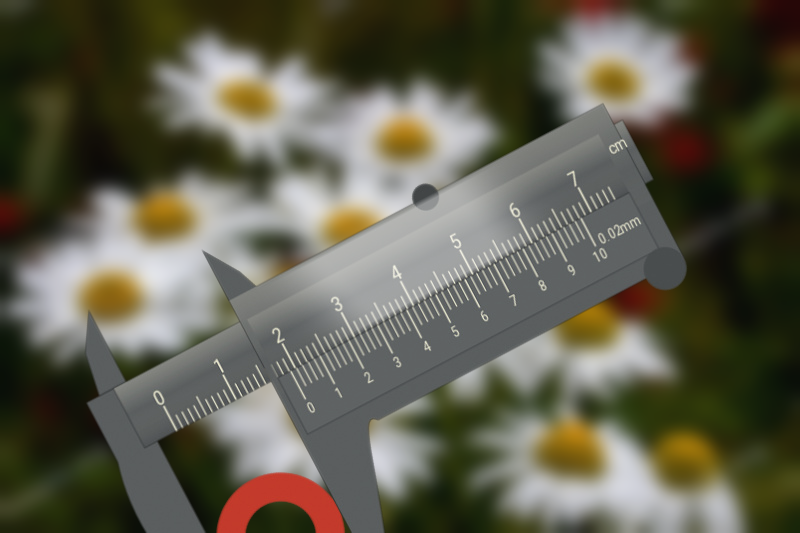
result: {"value": 19.2, "unit": "mm"}
